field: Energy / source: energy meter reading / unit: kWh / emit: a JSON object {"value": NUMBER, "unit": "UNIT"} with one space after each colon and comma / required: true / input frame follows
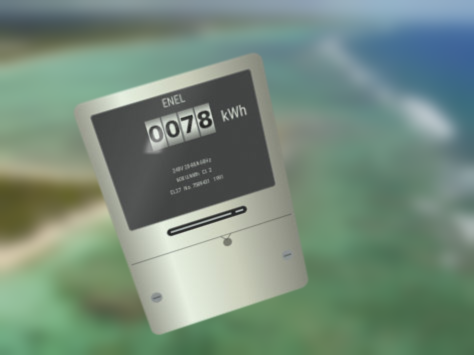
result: {"value": 78, "unit": "kWh"}
